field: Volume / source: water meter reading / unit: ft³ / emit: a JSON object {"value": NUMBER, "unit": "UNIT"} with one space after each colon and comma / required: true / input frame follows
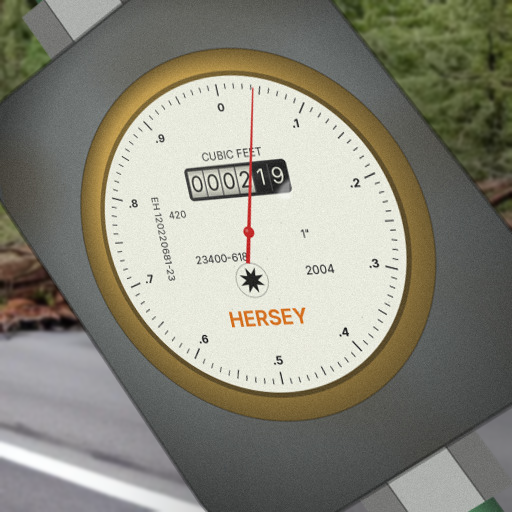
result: {"value": 219.04, "unit": "ft³"}
